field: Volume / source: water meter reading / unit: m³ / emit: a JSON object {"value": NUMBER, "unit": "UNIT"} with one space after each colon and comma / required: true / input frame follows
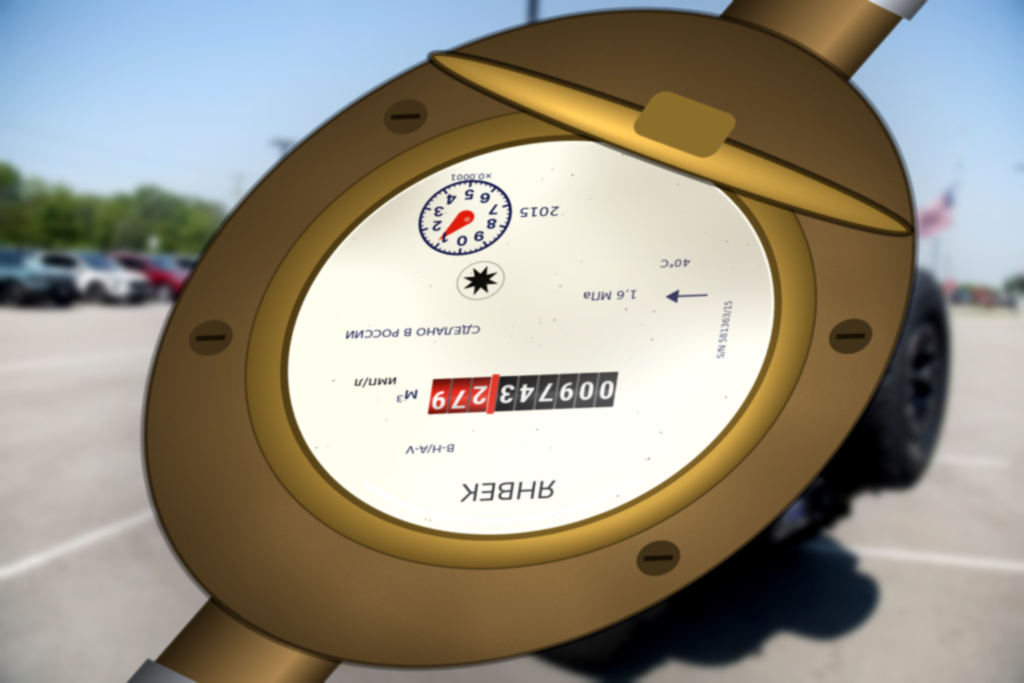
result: {"value": 9743.2791, "unit": "m³"}
